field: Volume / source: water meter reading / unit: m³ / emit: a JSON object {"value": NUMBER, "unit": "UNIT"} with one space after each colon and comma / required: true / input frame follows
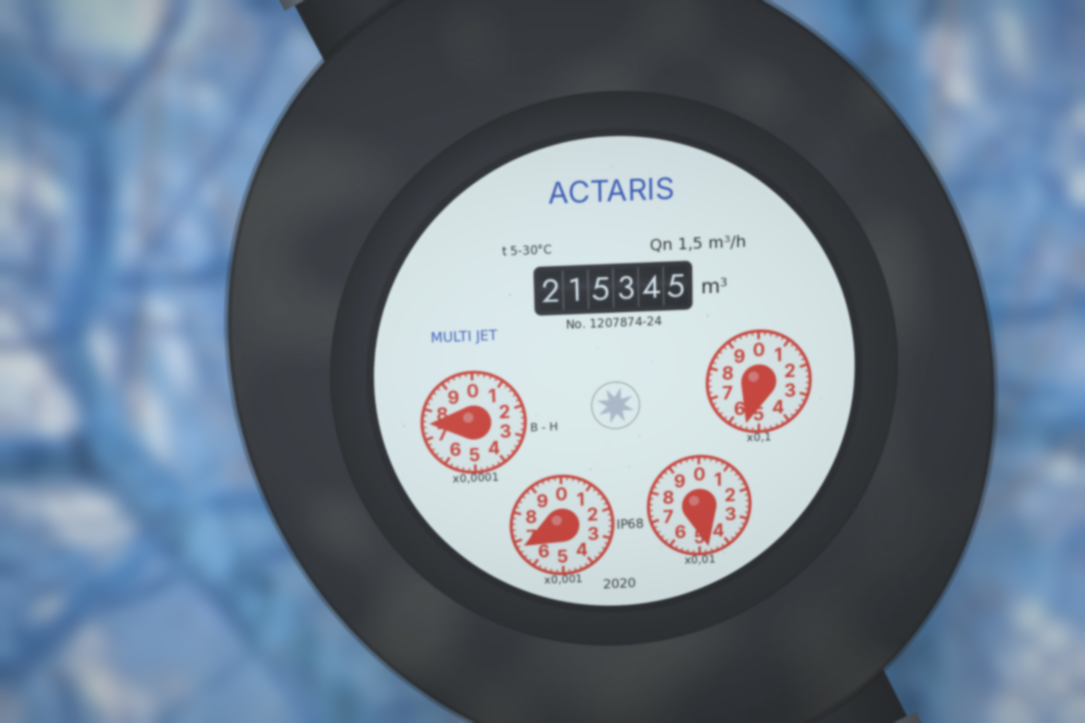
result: {"value": 215345.5467, "unit": "m³"}
